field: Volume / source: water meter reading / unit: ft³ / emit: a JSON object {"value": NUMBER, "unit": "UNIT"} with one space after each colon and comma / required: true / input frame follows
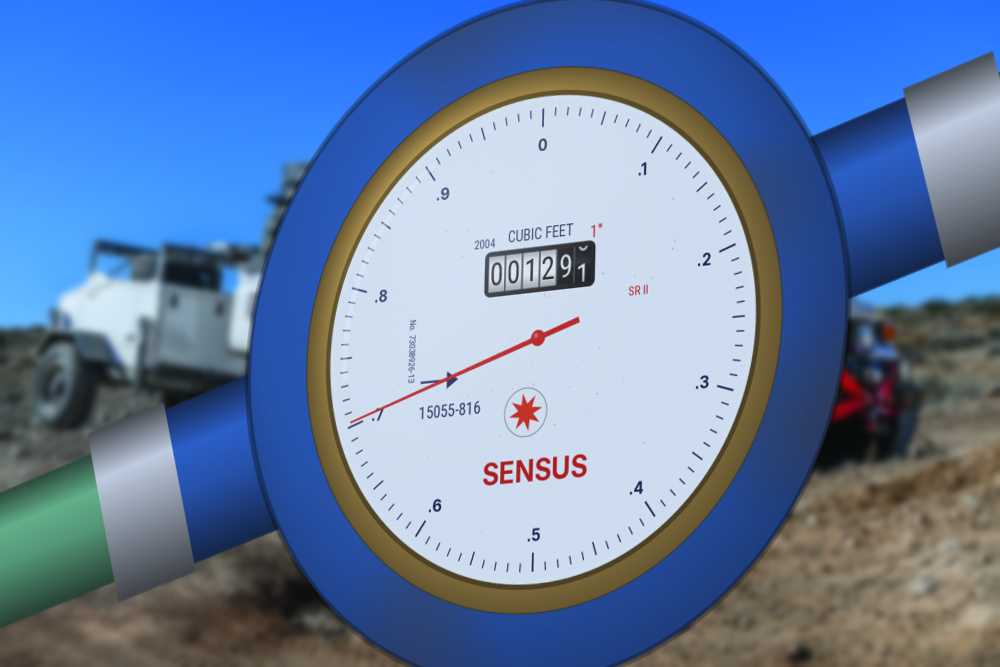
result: {"value": 1290.70, "unit": "ft³"}
